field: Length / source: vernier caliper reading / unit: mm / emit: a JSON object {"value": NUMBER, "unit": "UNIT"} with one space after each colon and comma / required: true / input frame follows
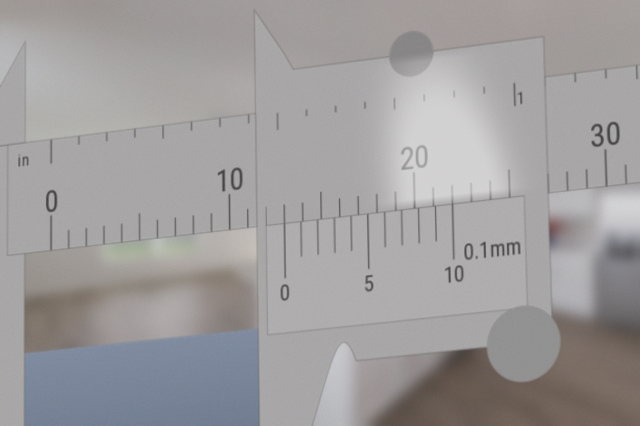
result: {"value": 13.0, "unit": "mm"}
